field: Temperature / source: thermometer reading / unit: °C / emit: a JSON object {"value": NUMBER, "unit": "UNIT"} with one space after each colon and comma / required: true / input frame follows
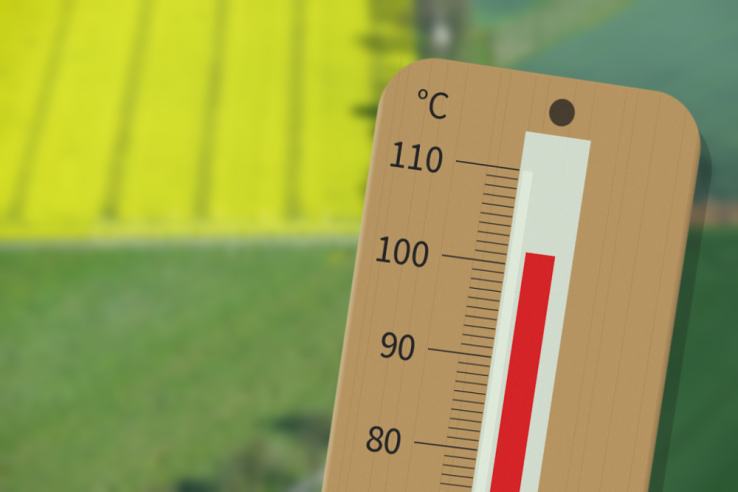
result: {"value": 101.5, "unit": "°C"}
